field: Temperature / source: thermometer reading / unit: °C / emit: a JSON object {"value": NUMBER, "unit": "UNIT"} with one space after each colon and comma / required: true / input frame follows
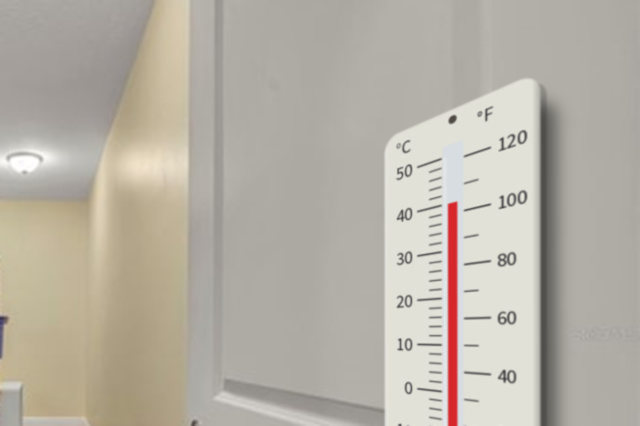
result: {"value": 40, "unit": "°C"}
